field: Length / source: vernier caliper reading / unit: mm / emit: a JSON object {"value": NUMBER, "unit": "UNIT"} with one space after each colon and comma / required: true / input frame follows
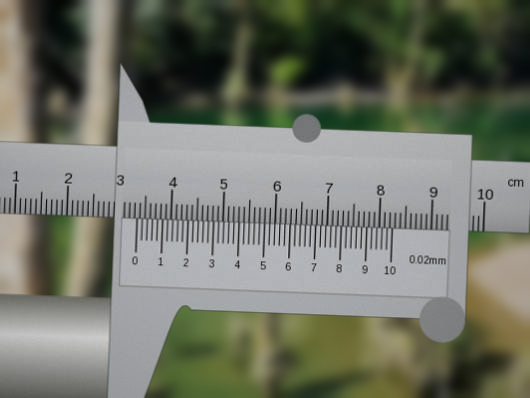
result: {"value": 33.5, "unit": "mm"}
